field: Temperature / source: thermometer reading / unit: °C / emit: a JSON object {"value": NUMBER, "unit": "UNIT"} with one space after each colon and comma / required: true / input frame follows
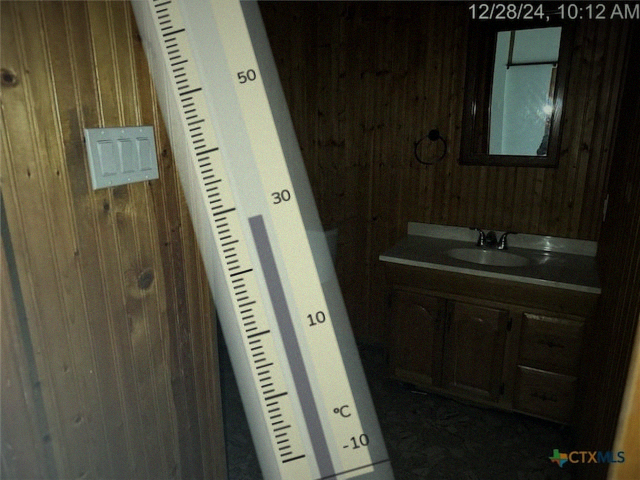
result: {"value": 28, "unit": "°C"}
